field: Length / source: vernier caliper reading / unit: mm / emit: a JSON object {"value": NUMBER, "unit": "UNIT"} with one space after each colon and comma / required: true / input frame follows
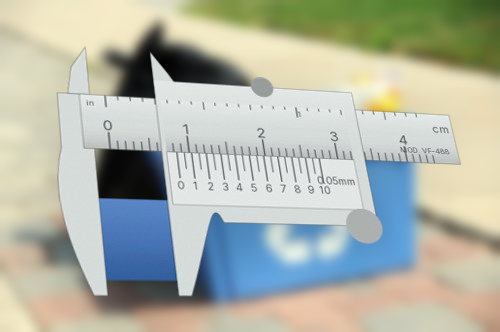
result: {"value": 8.4, "unit": "mm"}
